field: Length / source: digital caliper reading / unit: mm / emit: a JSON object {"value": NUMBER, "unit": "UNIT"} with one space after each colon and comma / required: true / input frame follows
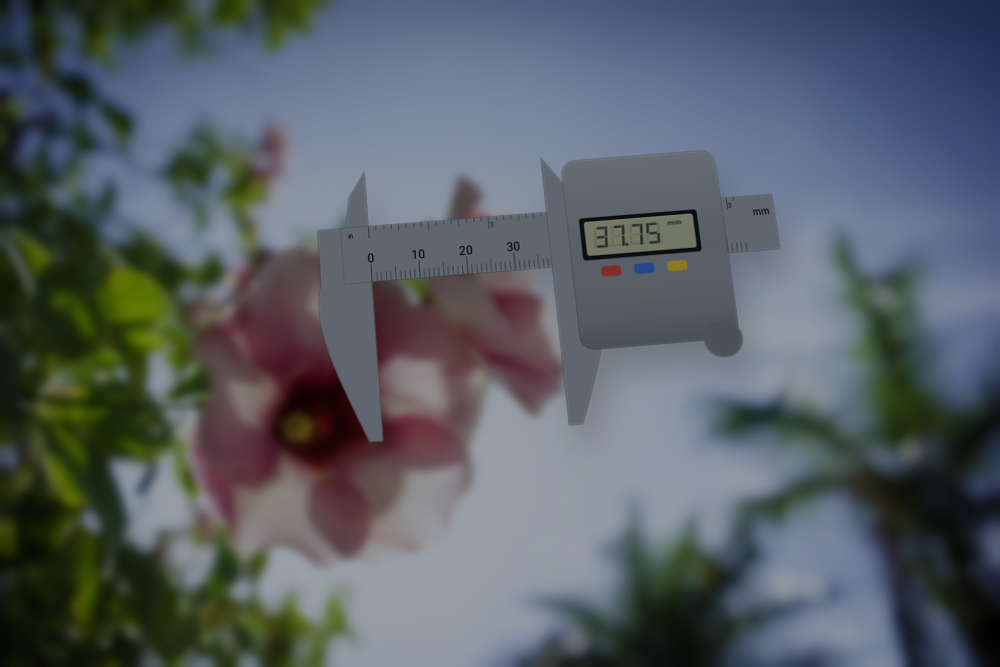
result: {"value": 37.75, "unit": "mm"}
